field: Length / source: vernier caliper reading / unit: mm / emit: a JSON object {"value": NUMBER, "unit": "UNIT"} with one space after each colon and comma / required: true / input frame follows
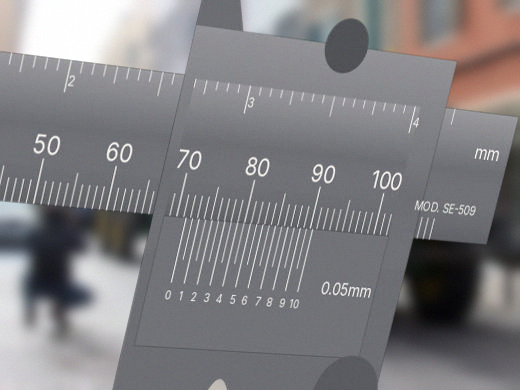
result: {"value": 71.4, "unit": "mm"}
